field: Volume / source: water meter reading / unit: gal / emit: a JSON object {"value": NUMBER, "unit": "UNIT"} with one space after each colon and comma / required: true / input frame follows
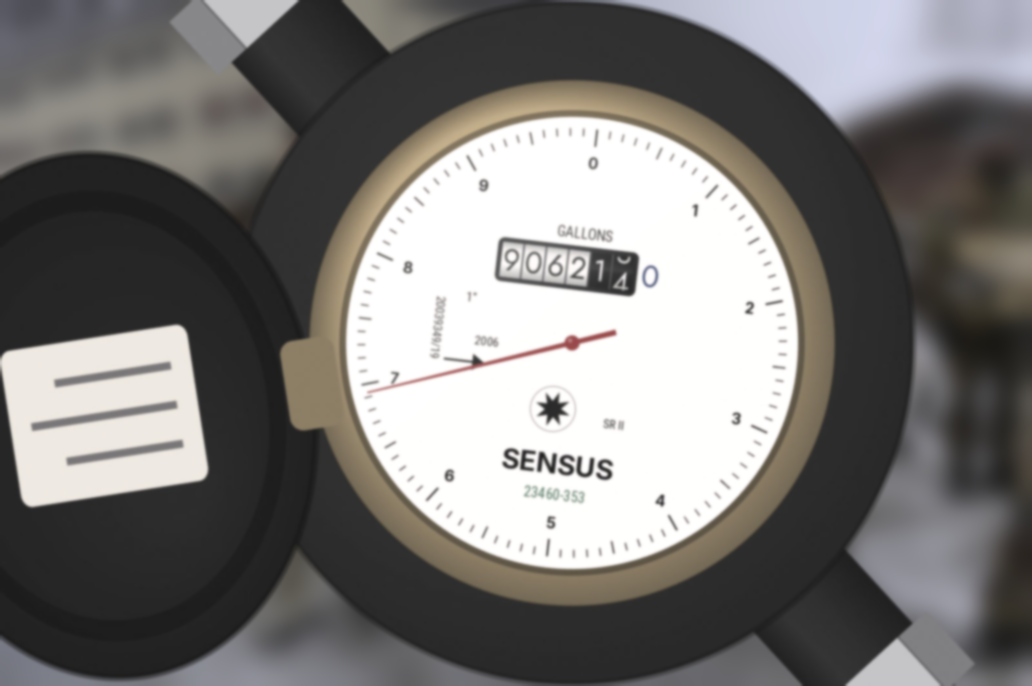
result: {"value": 9062136.9, "unit": "gal"}
